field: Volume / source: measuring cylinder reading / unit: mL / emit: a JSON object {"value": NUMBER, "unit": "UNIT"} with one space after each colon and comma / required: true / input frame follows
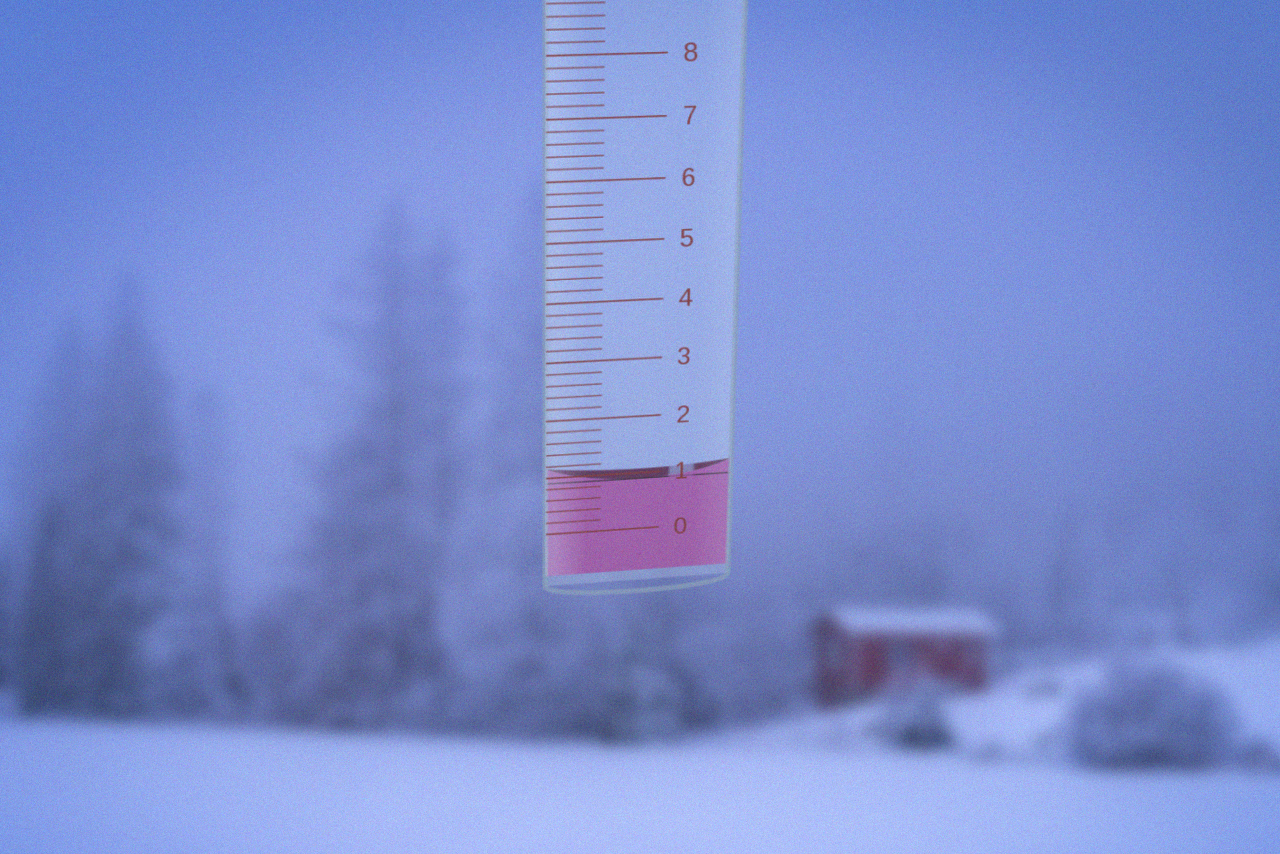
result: {"value": 0.9, "unit": "mL"}
